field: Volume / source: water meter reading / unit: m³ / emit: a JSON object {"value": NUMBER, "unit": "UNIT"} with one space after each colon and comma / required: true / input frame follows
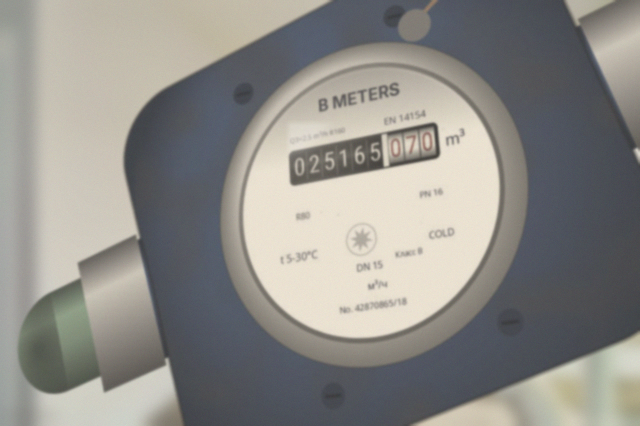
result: {"value": 25165.070, "unit": "m³"}
